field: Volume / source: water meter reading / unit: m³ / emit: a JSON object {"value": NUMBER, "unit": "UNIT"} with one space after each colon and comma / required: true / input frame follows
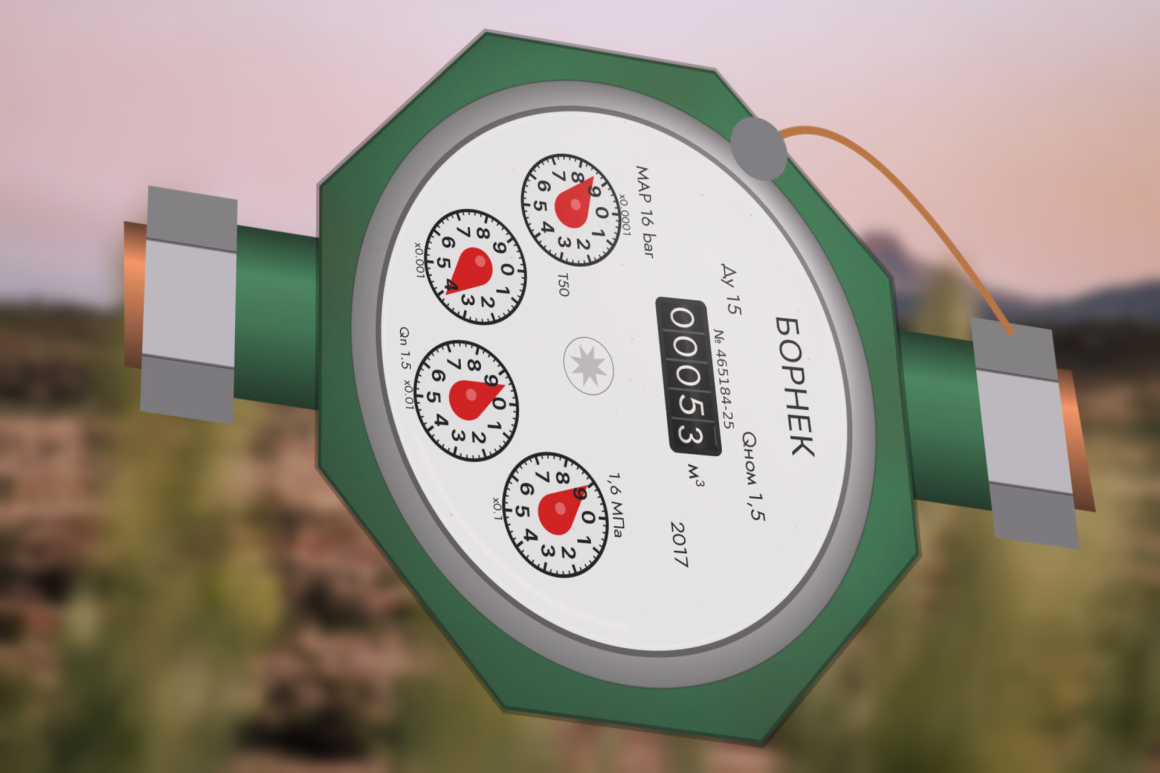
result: {"value": 52.8938, "unit": "m³"}
